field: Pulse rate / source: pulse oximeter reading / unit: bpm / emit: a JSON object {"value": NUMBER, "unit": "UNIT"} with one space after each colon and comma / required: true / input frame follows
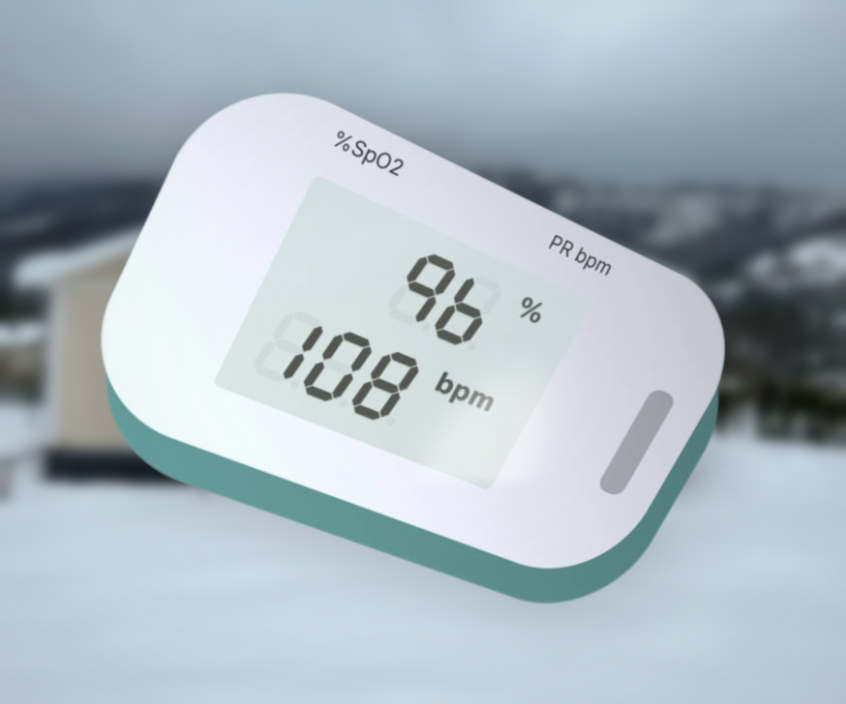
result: {"value": 108, "unit": "bpm"}
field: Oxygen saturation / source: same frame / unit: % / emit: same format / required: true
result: {"value": 96, "unit": "%"}
